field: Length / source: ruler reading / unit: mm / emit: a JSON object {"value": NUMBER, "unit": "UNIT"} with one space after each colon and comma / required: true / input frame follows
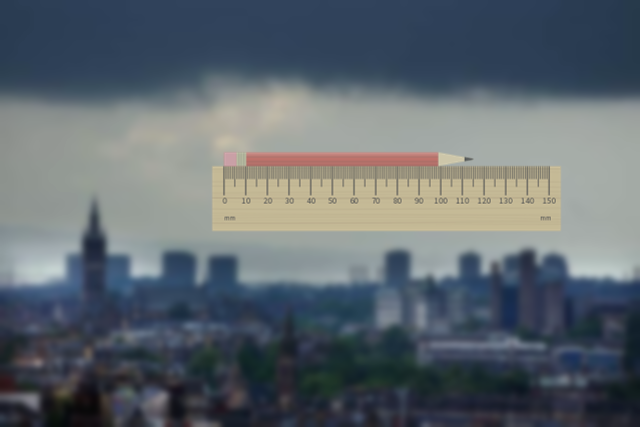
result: {"value": 115, "unit": "mm"}
